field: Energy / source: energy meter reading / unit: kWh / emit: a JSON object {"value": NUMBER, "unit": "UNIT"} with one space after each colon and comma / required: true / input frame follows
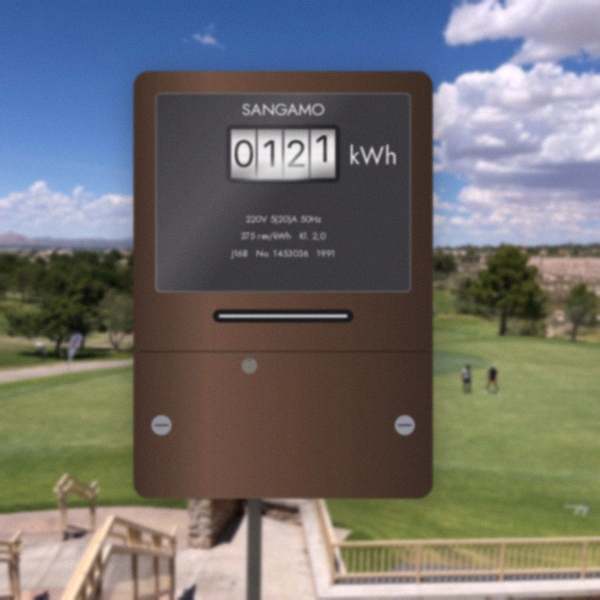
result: {"value": 121, "unit": "kWh"}
